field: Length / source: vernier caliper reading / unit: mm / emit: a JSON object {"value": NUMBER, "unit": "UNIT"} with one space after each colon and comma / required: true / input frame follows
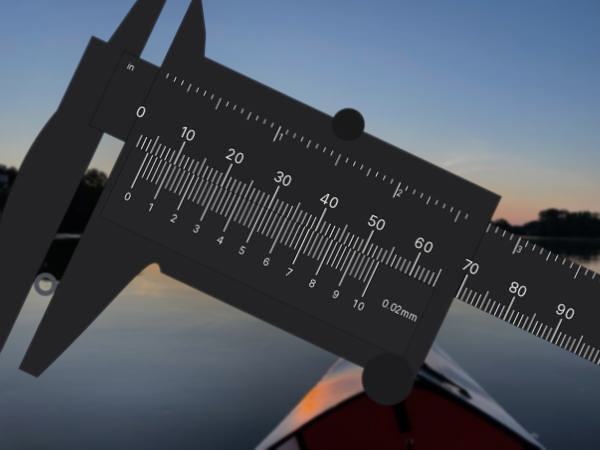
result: {"value": 4.5, "unit": "mm"}
